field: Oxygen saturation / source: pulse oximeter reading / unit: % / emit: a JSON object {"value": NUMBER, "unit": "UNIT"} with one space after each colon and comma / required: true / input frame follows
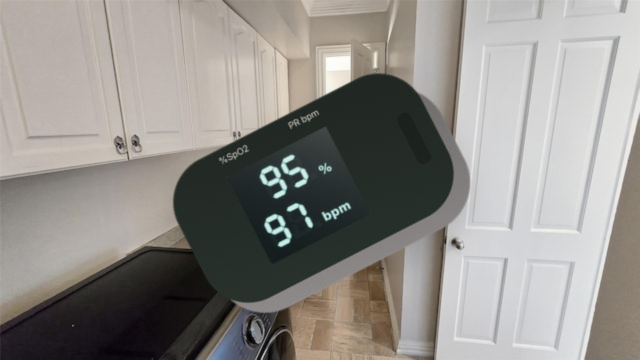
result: {"value": 95, "unit": "%"}
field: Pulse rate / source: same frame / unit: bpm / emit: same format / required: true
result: {"value": 97, "unit": "bpm"}
